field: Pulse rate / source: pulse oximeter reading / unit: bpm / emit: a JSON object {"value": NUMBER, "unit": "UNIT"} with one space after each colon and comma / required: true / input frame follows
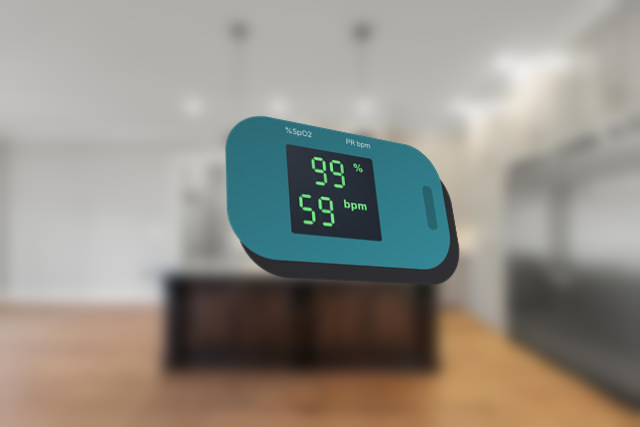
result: {"value": 59, "unit": "bpm"}
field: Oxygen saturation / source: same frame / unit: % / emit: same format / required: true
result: {"value": 99, "unit": "%"}
